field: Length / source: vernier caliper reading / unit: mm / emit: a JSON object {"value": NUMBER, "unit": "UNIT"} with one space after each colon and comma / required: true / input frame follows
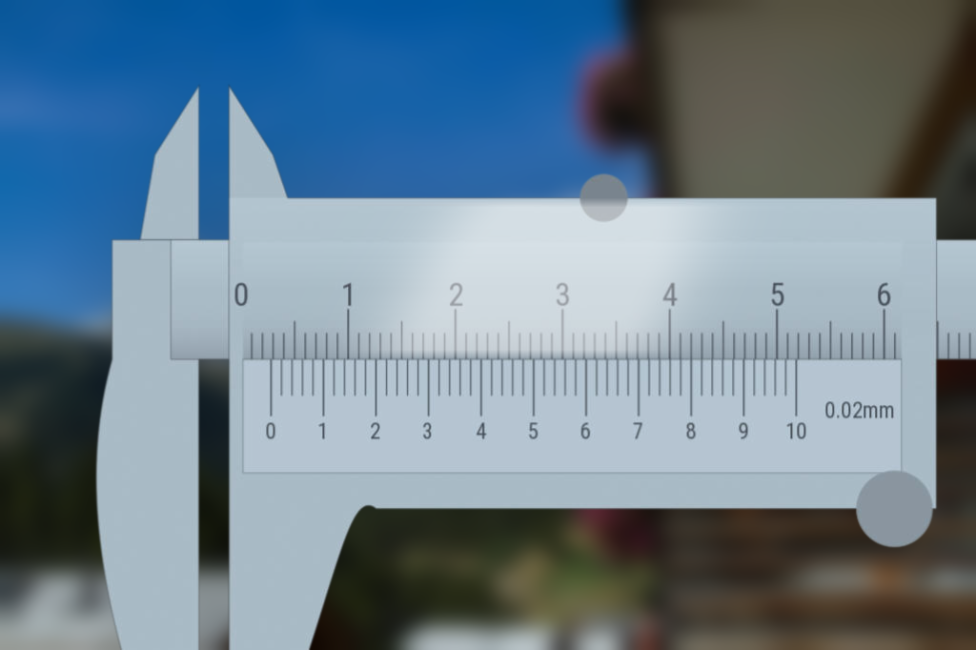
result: {"value": 2.8, "unit": "mm"}
